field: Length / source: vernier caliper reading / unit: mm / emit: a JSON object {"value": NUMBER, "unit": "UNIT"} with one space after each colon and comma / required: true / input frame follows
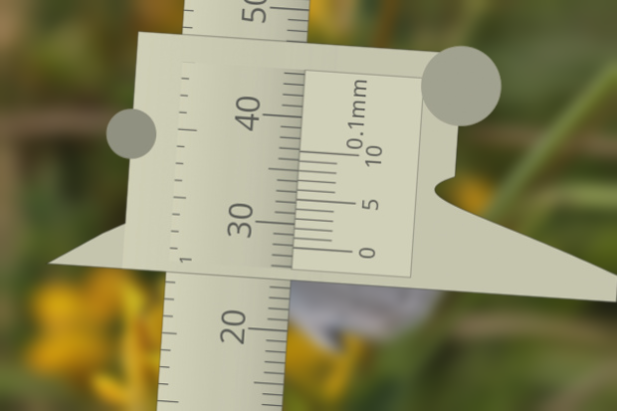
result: {"value": 27.8, "unit": "mm"}
